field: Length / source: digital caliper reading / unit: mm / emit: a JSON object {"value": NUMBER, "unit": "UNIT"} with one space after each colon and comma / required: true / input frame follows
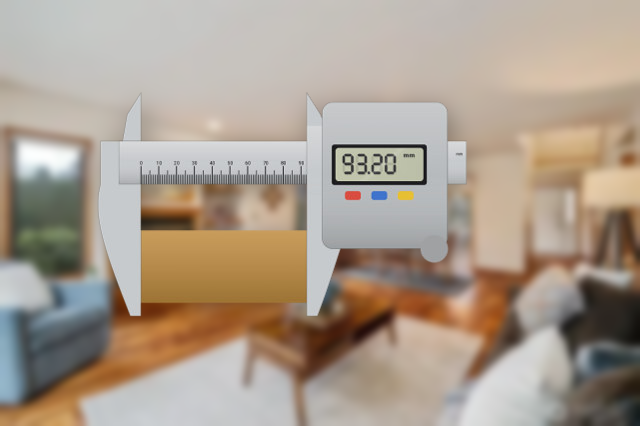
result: {"value": 93.20, "unit": "mm"}
